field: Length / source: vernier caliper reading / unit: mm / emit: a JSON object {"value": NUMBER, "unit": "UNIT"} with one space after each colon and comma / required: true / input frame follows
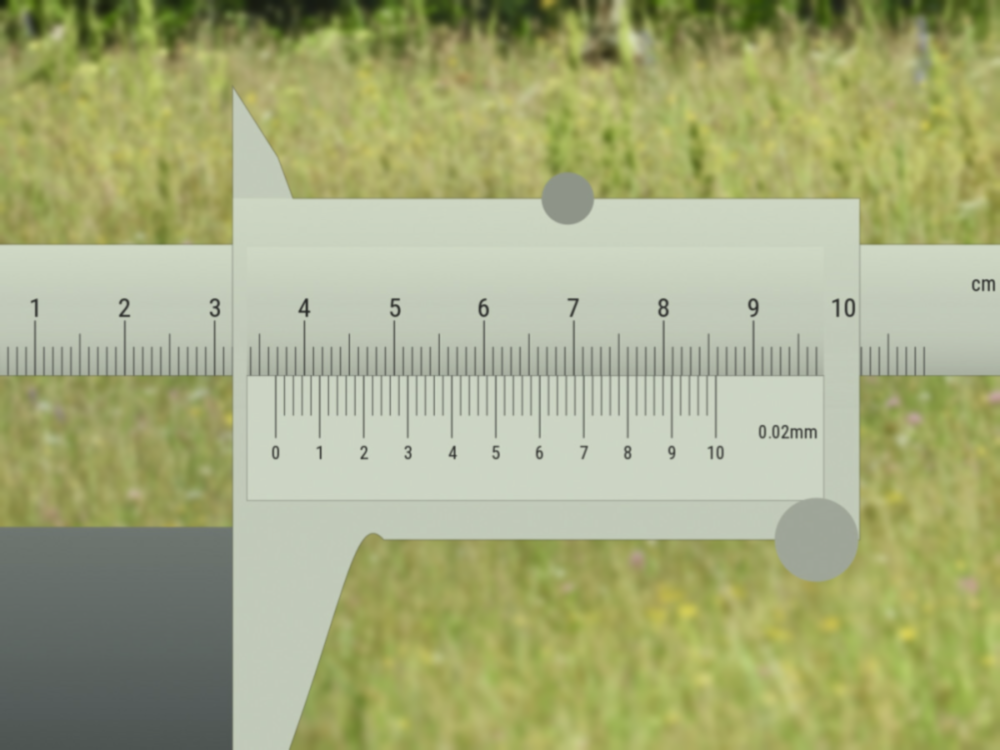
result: {"value": 36.8, "unit": "mm"}
